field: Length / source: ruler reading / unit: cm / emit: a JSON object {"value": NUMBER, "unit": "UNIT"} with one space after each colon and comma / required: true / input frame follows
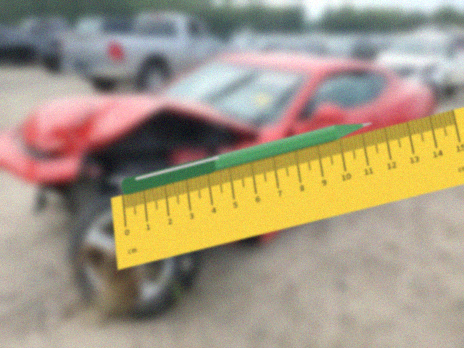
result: {"value": 11.5, "unit": "cm"}
